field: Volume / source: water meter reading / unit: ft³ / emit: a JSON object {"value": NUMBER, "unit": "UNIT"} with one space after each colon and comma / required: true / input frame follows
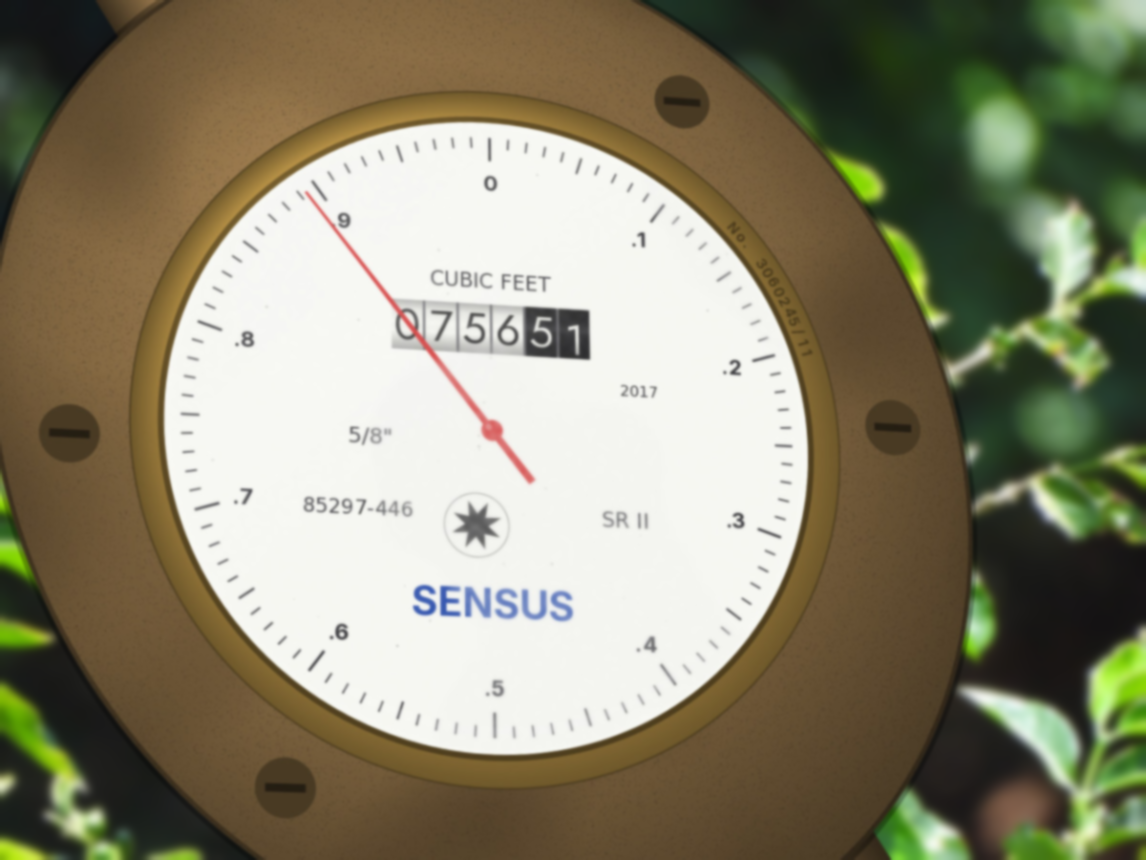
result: {"value": 75650.89, "unit": "ft³"}
